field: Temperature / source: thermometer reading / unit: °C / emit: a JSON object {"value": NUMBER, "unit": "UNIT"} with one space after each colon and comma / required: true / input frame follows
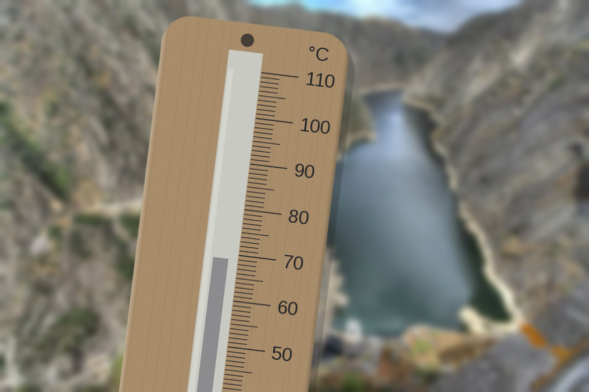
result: {"value": 69, "unit": "°C"}
